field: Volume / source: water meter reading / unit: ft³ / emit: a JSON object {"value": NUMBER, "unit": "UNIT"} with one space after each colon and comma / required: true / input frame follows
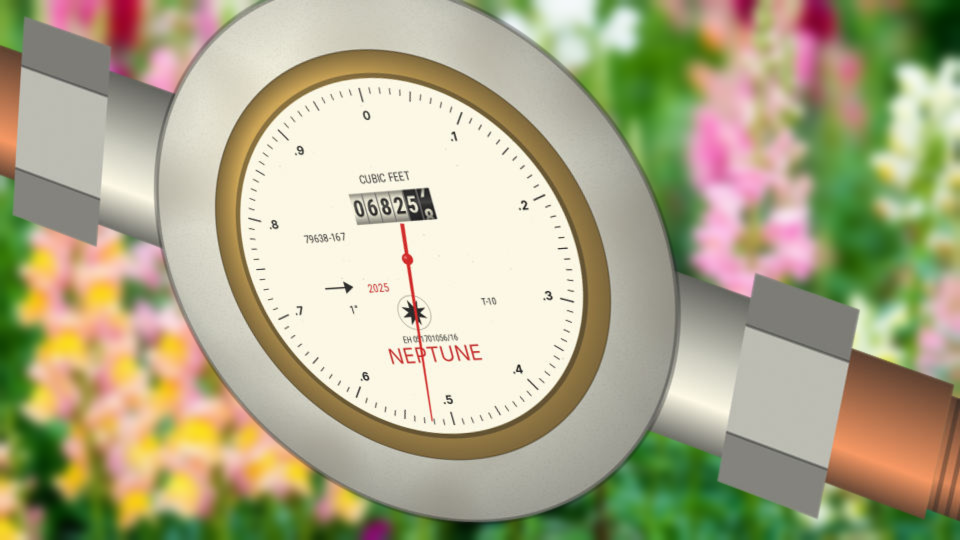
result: {"value": 68257.52, "unit": "ft³"}
